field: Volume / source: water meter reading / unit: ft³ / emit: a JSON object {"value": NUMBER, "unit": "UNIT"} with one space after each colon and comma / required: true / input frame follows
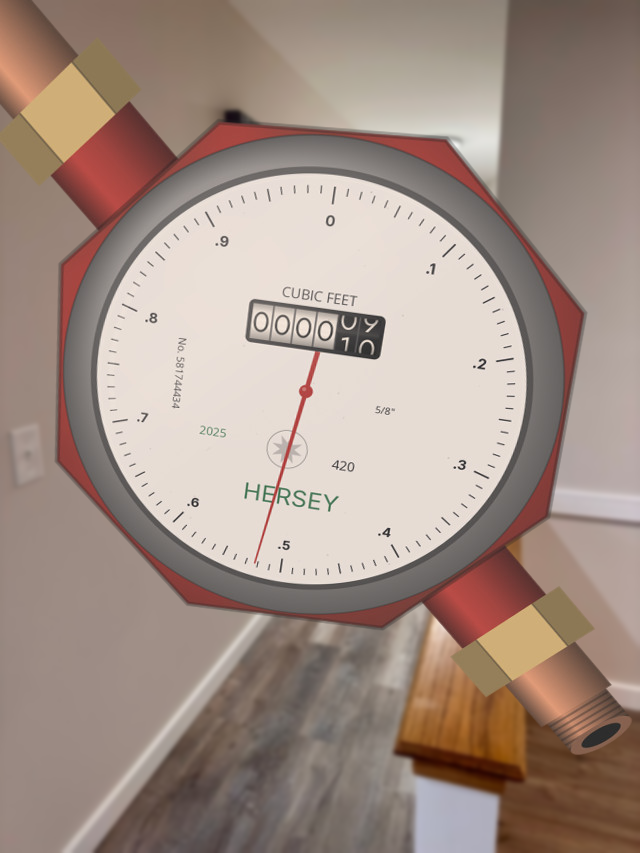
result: {"value": 9.52, "unit": "ft³"}
